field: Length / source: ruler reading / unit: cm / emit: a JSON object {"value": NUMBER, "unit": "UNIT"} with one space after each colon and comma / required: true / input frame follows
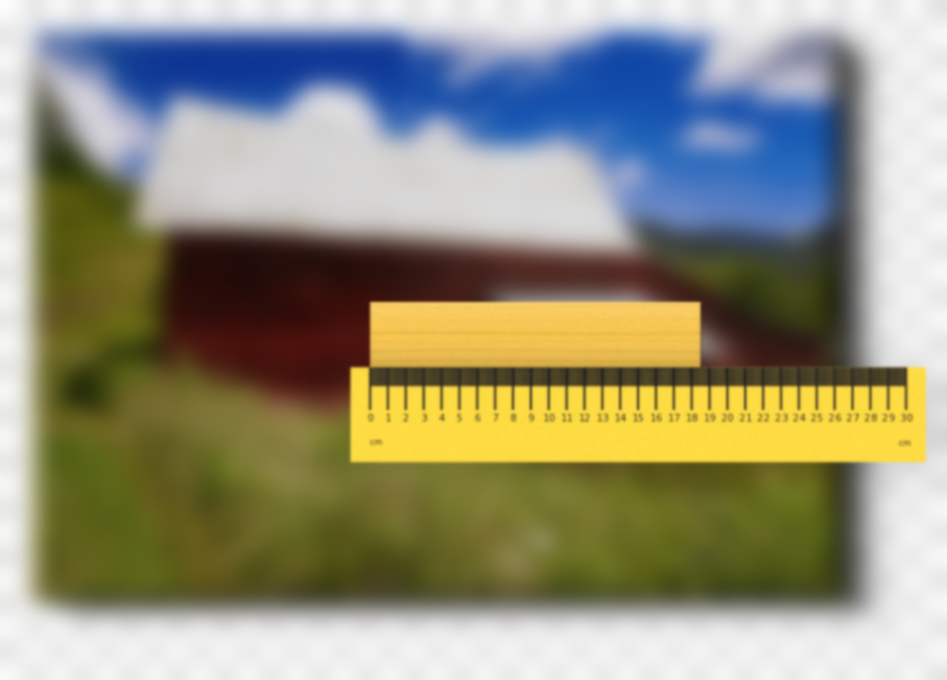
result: {"value": 18.5, "unit": "cm"}
